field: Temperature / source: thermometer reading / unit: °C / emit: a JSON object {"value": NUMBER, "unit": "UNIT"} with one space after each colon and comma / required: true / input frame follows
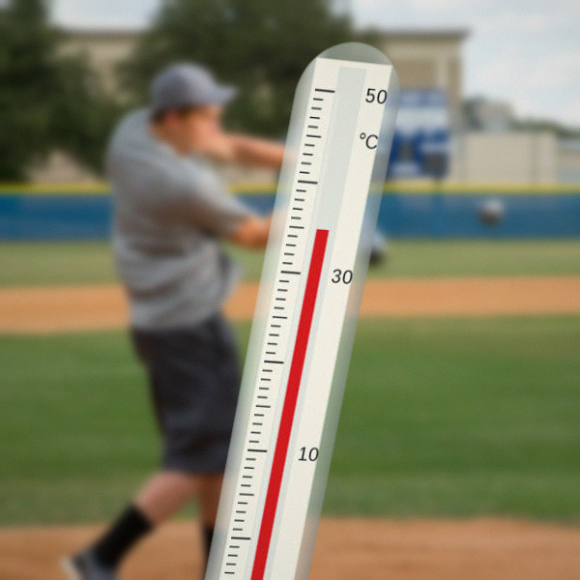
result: {"value": 35, "unit": "°C"}
